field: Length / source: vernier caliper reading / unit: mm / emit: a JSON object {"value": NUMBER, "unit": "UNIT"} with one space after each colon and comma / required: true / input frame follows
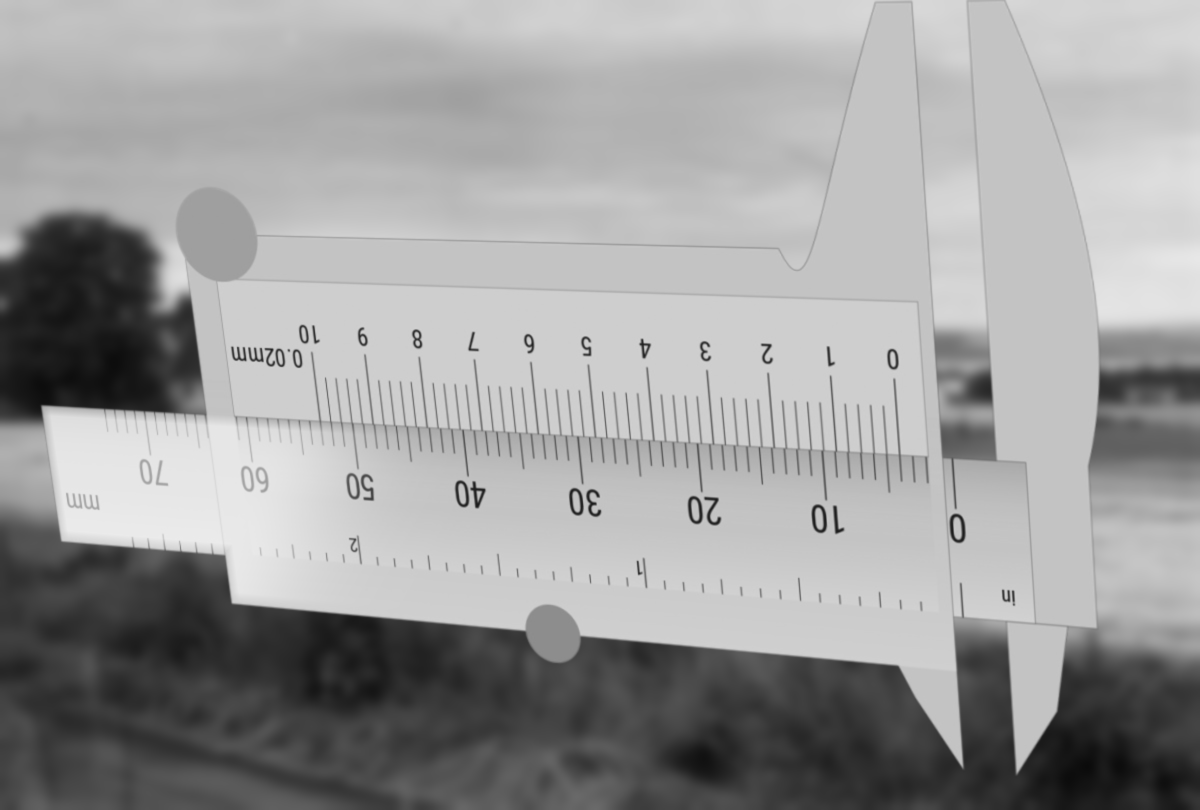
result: {"value": 4.0, "unit": "mm"}
